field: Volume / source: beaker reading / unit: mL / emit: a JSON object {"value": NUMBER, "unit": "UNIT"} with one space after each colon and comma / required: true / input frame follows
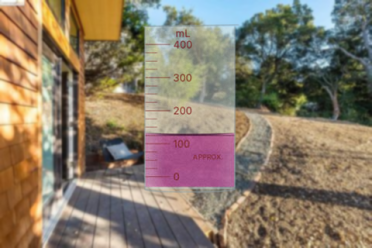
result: {"value": 125, "unit": "mL"}
